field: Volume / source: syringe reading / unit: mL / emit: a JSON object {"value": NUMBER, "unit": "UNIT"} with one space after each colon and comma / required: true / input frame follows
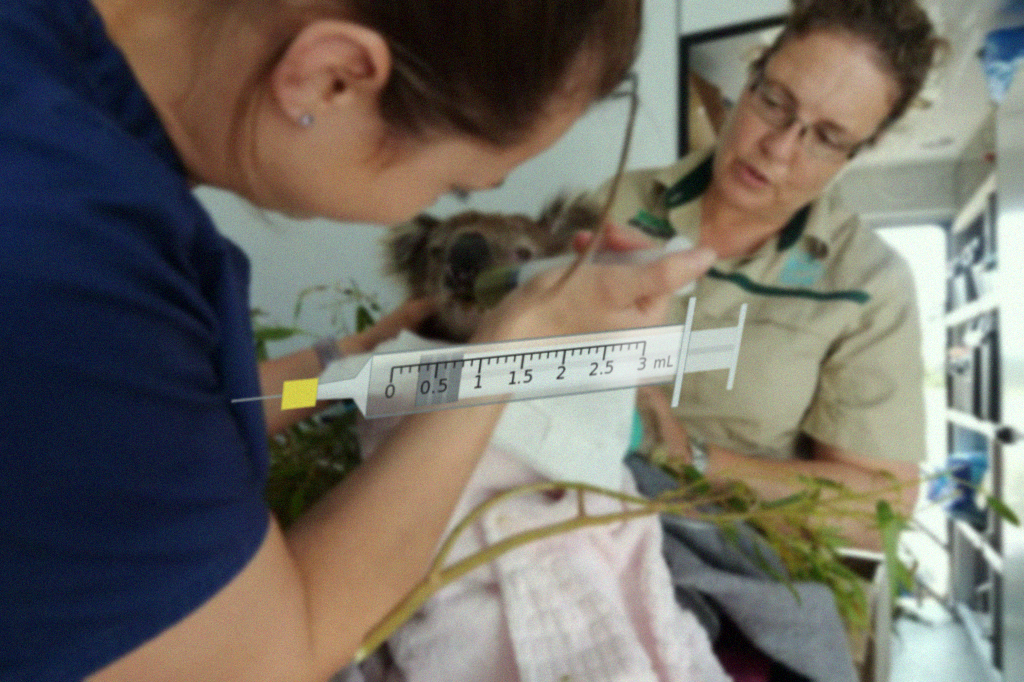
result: {"value": 0.3, "unit": "mL"}
